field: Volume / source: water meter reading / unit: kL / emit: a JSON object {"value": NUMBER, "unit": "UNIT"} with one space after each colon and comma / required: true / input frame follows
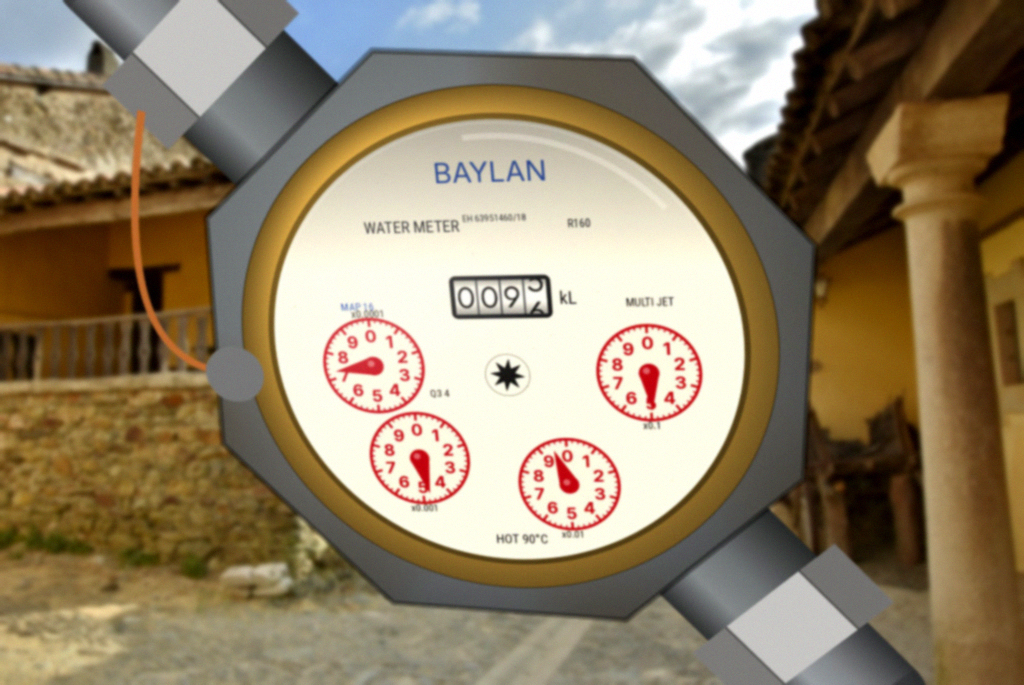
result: {"value": 95.4947, "unit": "kL"}
